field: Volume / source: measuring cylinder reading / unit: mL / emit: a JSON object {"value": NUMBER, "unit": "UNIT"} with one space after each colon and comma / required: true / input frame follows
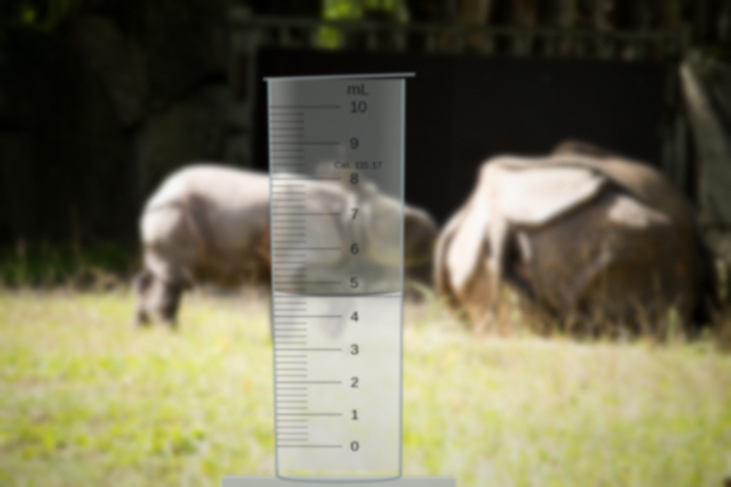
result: {"value": 4.6, "unit": "mL"}
